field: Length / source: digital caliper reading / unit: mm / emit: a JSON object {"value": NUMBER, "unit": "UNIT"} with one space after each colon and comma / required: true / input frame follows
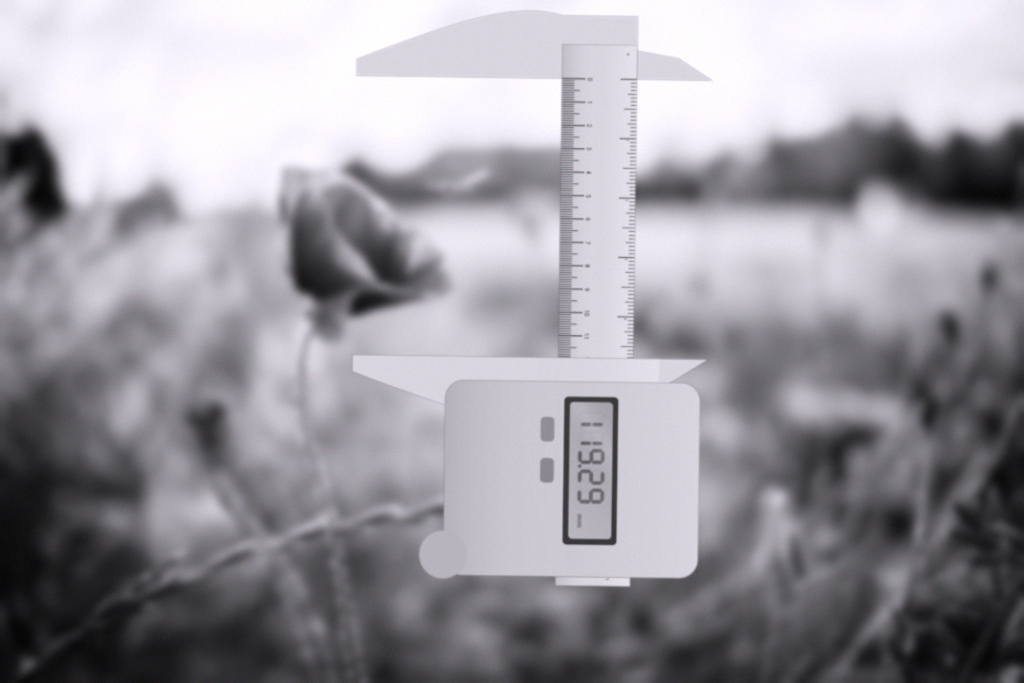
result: {"value": 119.29, "unit": "mm"}
